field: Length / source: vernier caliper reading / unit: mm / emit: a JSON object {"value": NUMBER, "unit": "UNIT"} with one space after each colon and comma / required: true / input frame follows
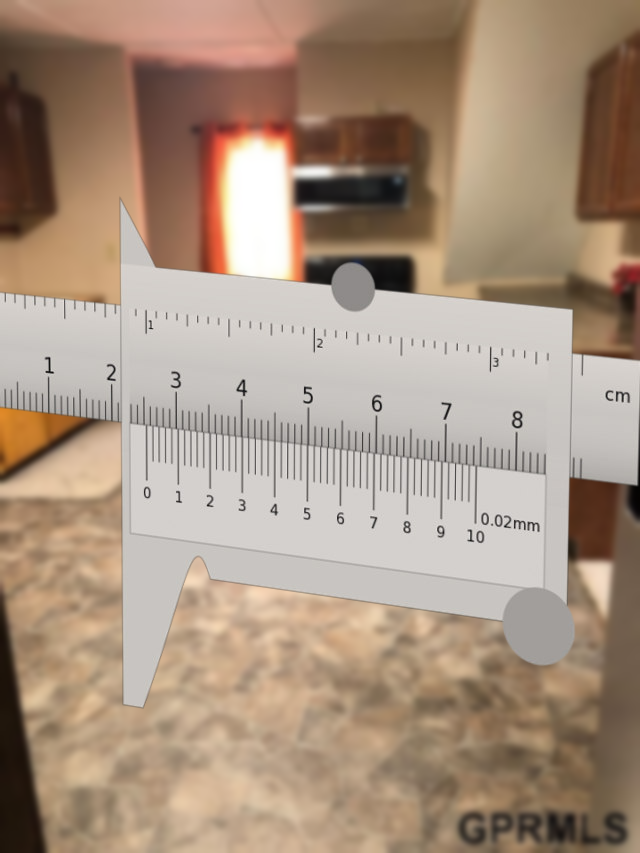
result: {"value": 25.4, "unit": "mm"}
